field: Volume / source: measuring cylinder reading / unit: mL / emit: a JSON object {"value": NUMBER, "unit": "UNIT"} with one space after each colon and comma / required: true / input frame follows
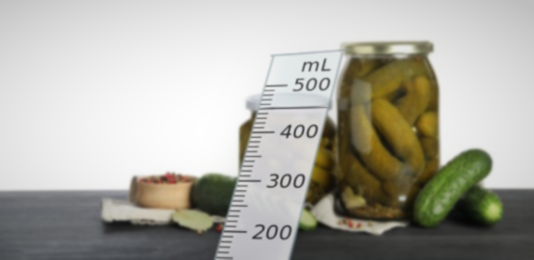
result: {"value": 450, "unit": "mL"}
